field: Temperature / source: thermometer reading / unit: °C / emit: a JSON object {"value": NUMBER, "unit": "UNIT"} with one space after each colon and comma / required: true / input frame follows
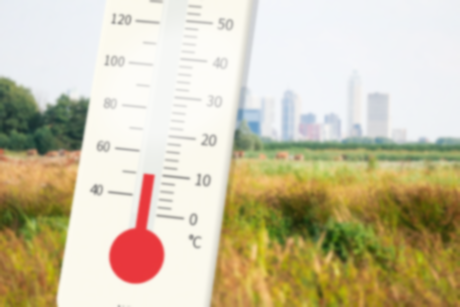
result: {"value": 10, "unit": "°C"}
